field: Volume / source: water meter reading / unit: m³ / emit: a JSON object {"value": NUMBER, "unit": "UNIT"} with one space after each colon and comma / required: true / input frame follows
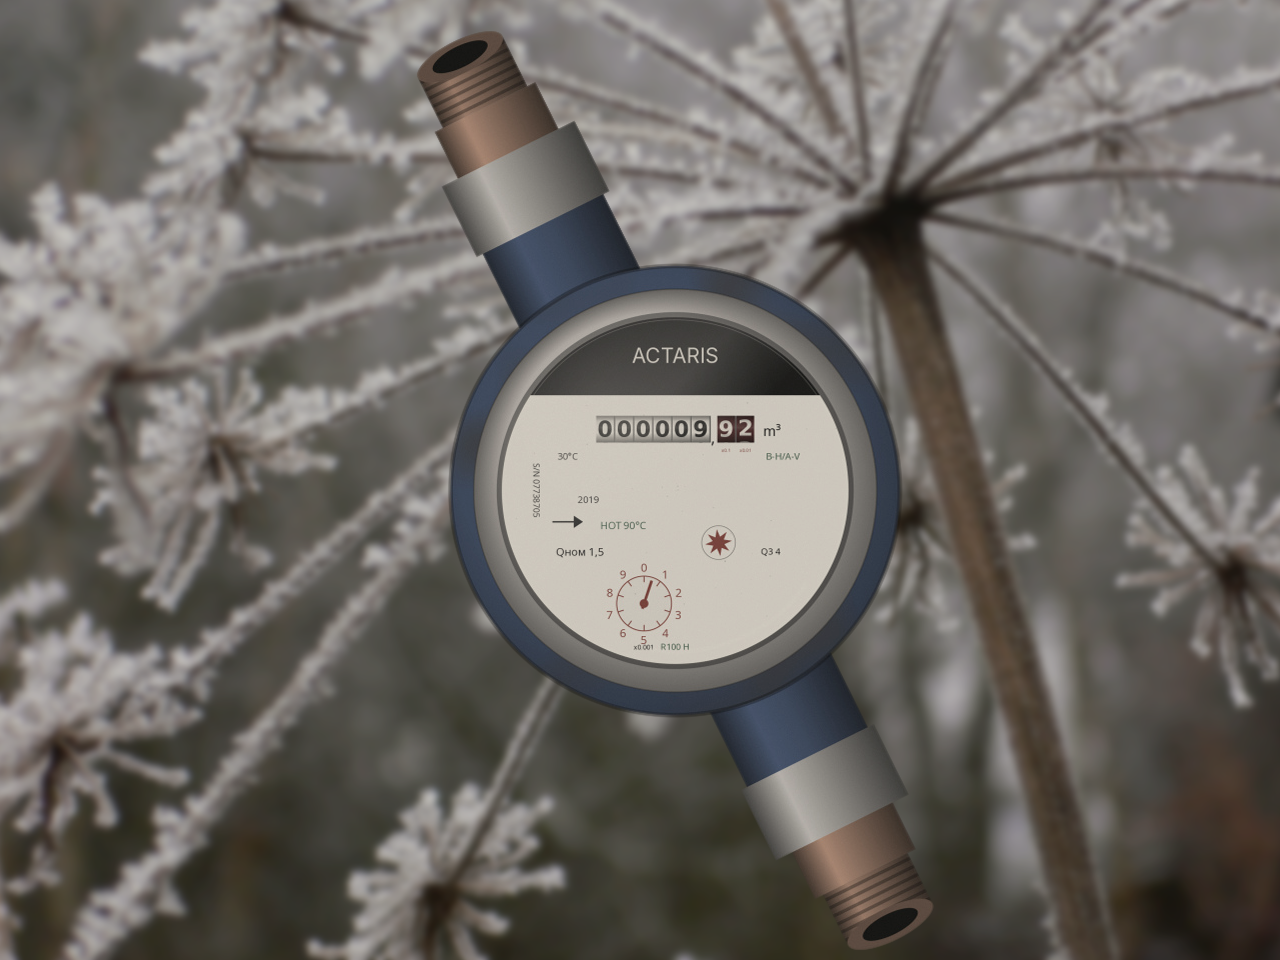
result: {"value": 9.920, "unit": "m³"}
